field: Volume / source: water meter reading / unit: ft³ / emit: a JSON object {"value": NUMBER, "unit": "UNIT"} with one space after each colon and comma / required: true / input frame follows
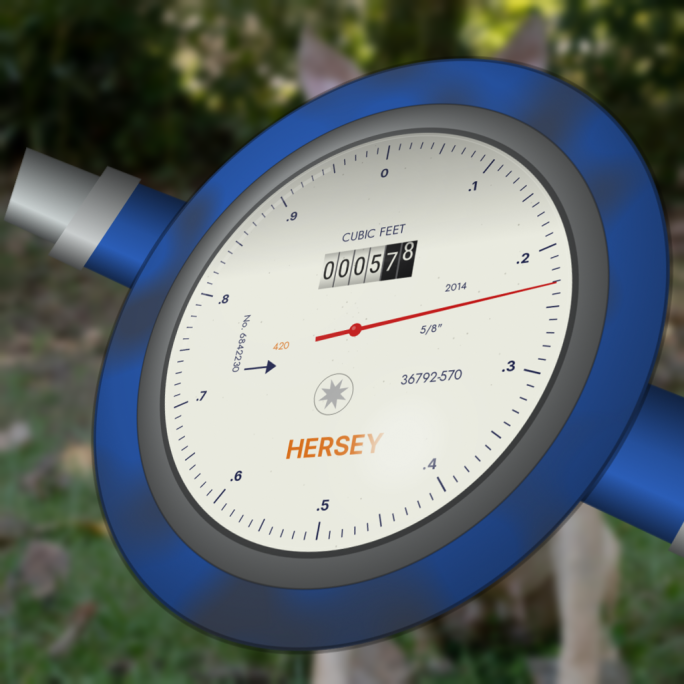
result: {"value": 578.23, "unit": "ft³"}
